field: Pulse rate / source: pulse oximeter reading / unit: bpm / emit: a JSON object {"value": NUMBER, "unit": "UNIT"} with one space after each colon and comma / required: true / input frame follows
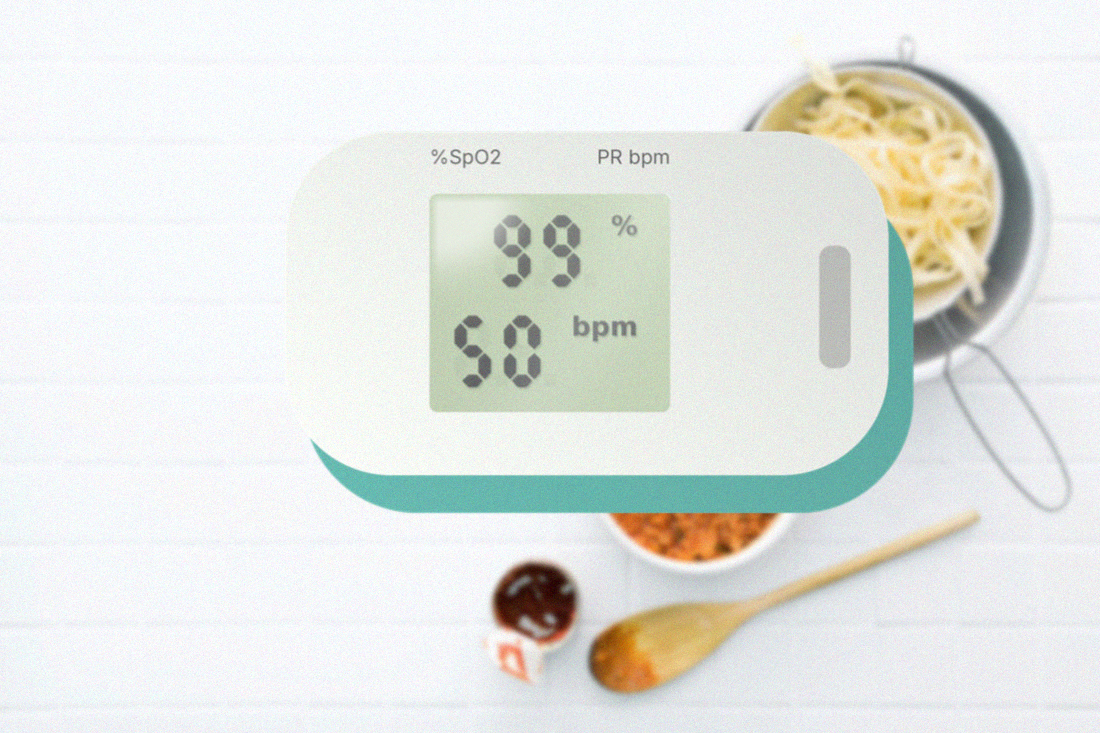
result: {"value": 50, "unit": "bpm"}
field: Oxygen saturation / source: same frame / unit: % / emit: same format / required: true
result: {"value": 99, "unit": "%"}
